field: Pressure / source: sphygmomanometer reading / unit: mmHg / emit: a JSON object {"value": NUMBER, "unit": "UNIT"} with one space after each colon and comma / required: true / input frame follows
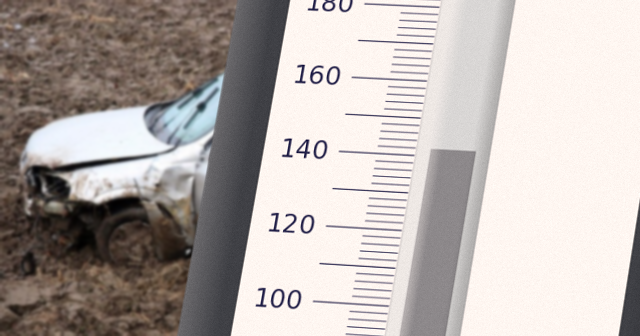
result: {"value": 142, "unit": "mmHg"}
